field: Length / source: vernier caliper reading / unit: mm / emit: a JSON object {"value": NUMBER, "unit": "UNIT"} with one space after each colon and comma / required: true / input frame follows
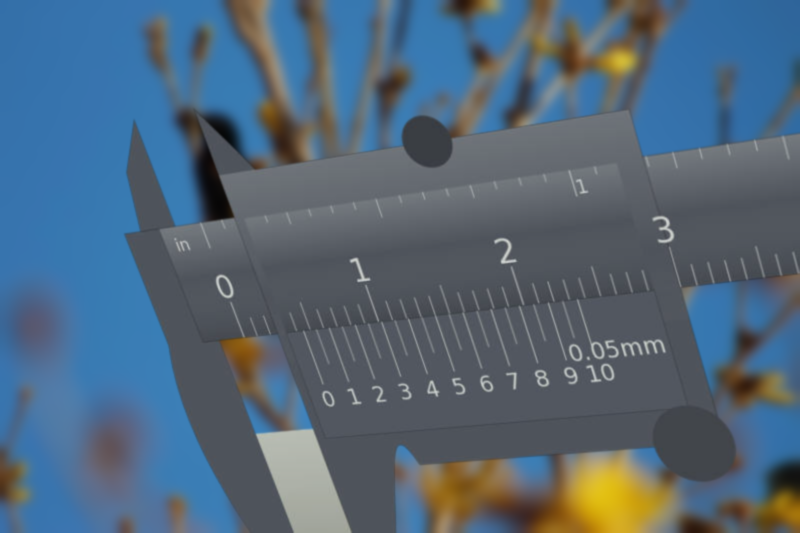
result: {"value": 4.5, "unit": "mm"}
